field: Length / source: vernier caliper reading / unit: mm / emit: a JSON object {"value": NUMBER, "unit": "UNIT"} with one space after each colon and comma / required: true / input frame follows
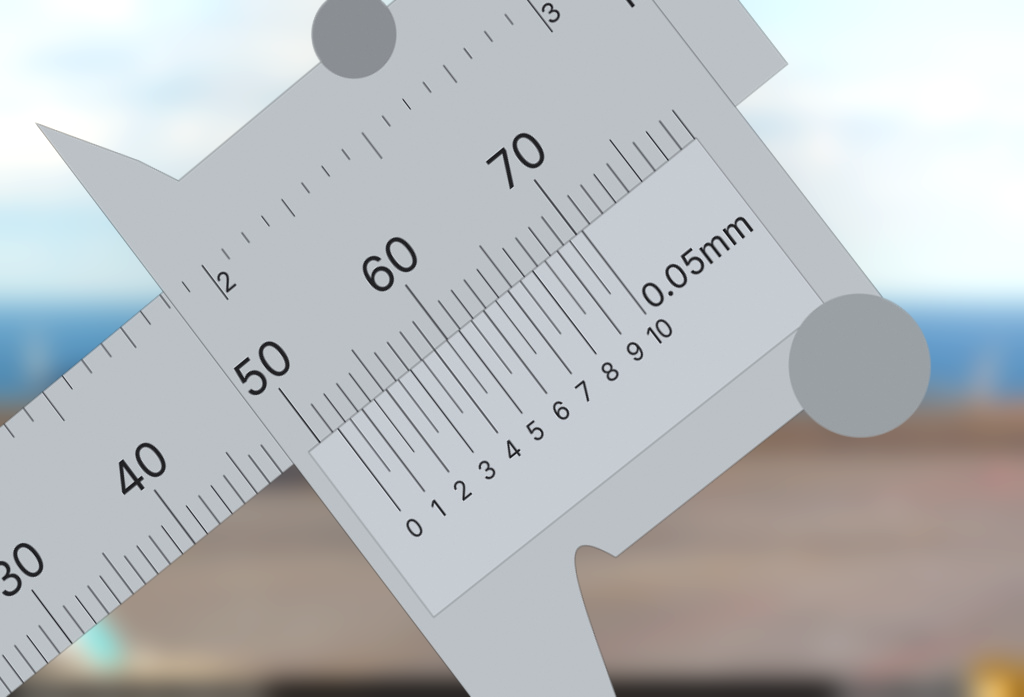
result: {"value": 51.4, "unit": "mm"}
